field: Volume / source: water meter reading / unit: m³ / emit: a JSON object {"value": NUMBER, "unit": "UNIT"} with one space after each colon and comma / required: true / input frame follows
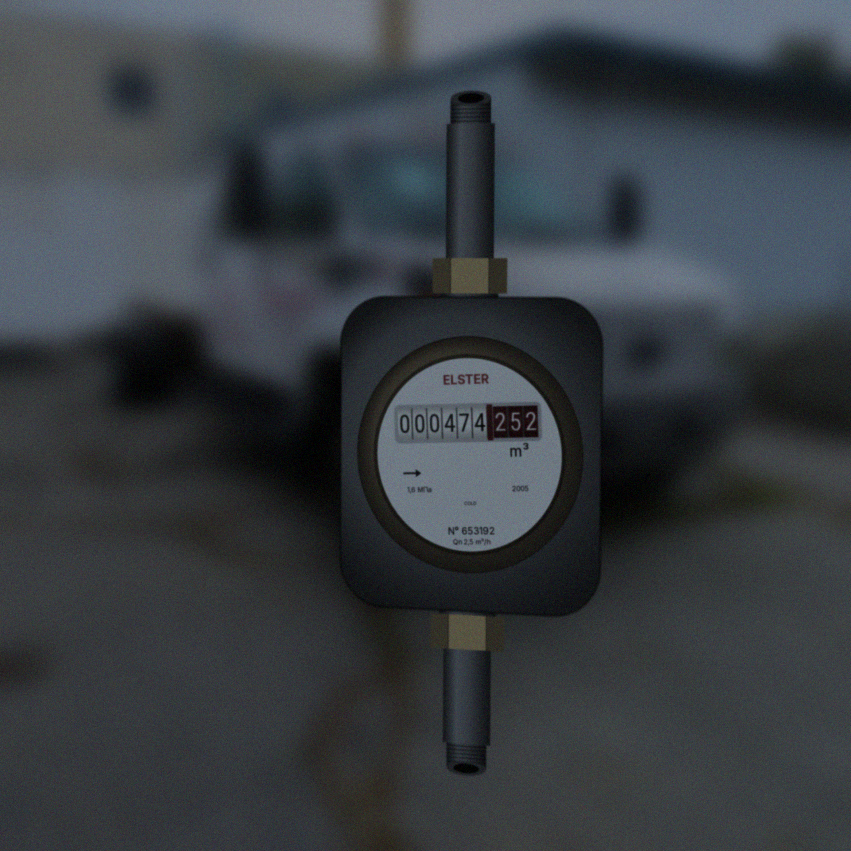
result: {"value": 474.252, "unit": "m³"}
